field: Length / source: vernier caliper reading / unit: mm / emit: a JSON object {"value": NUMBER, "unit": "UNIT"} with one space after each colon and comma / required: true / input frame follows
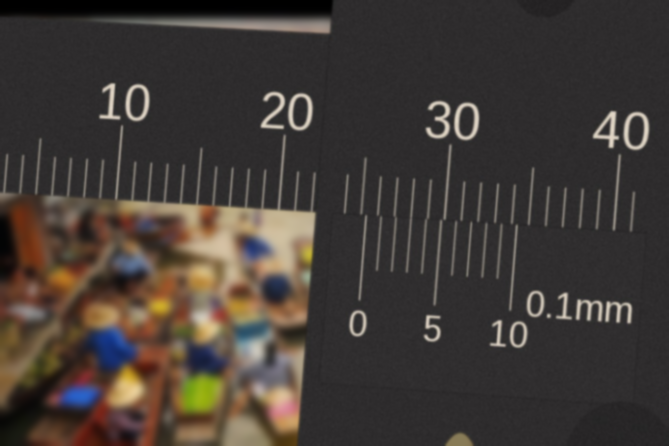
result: {"value": 25.3, "unit": "mm"}
